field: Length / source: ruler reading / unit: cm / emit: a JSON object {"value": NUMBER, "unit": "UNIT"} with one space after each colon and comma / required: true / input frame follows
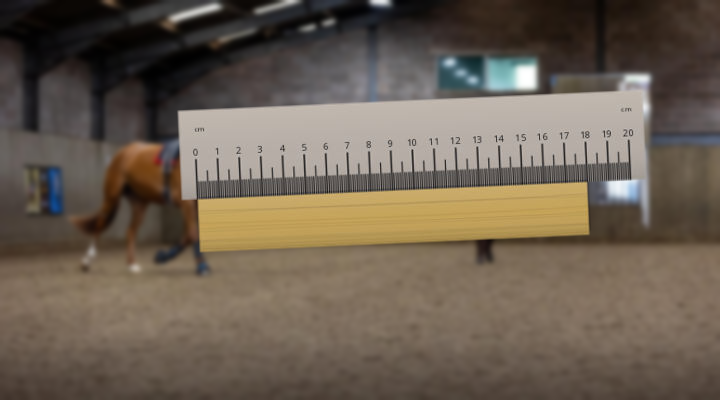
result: {"value": 18, "unit": "cm"}
